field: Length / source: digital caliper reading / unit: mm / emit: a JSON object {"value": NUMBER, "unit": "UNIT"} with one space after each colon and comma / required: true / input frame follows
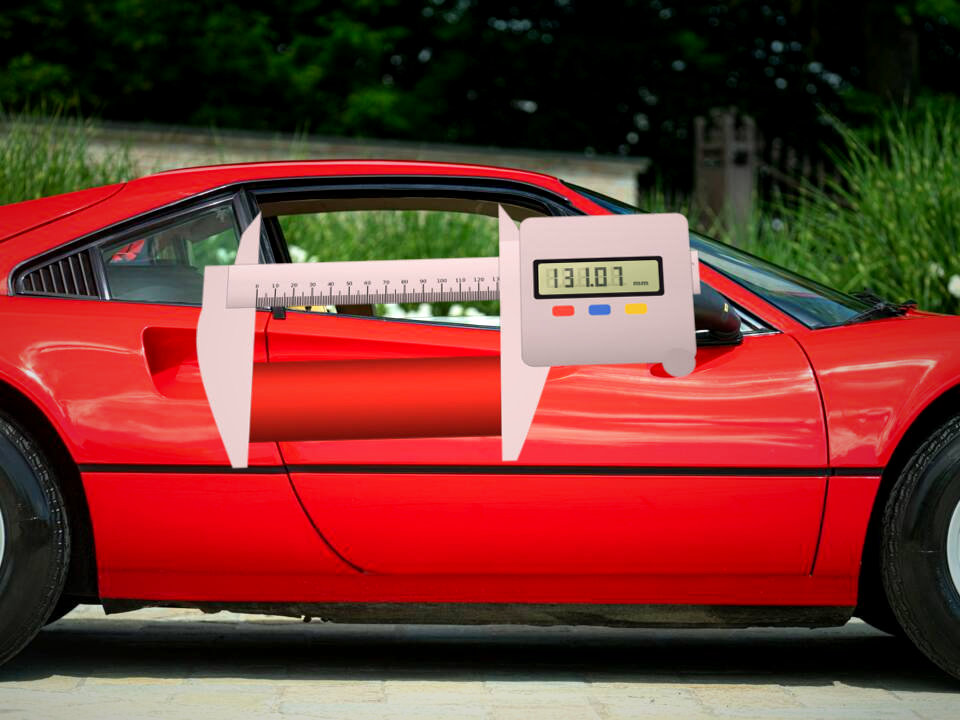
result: {"value": 131.07, "unit": "mm"}
